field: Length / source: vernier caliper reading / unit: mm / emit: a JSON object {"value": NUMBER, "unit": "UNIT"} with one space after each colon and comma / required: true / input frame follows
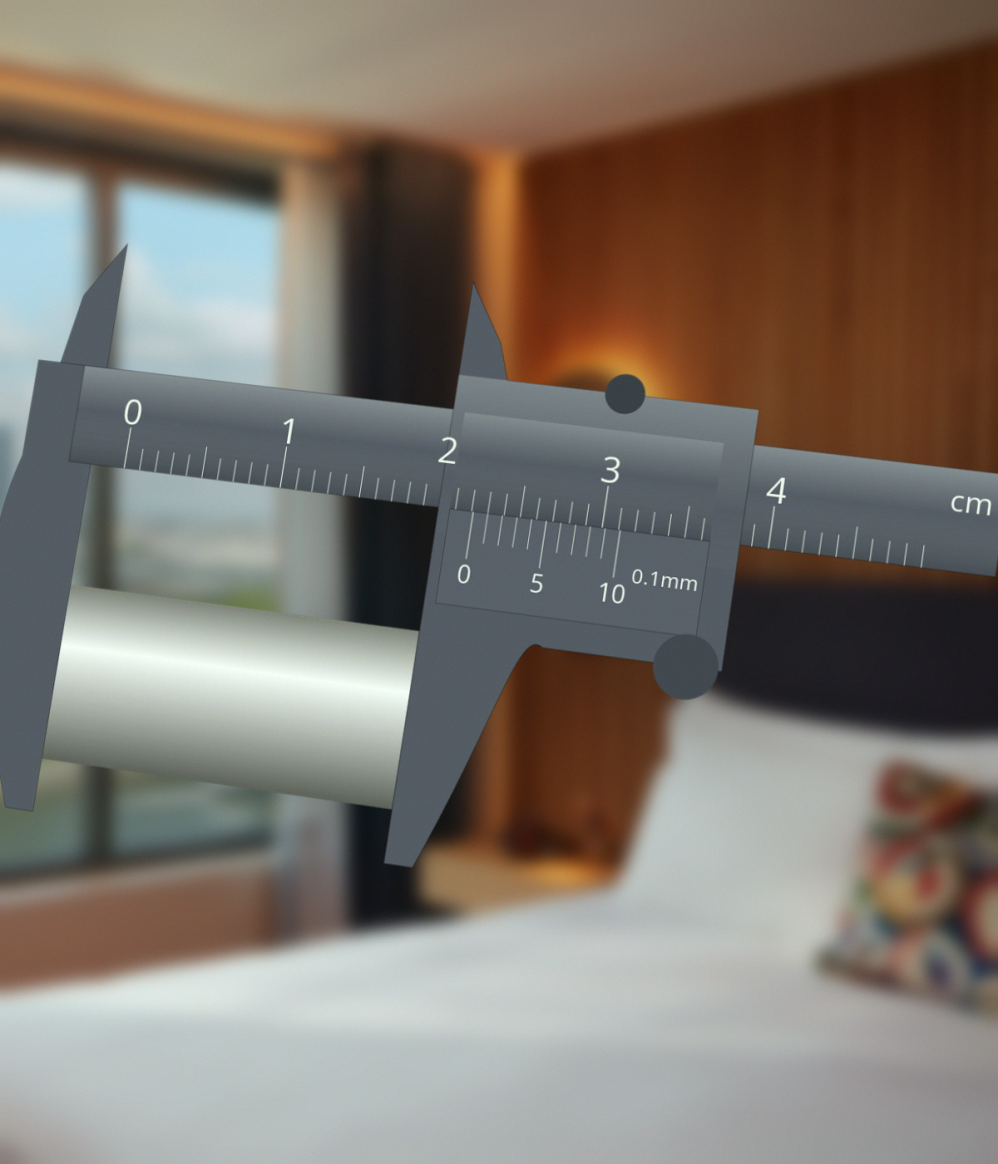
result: {"value": 22.1, "unit": "mm"}
